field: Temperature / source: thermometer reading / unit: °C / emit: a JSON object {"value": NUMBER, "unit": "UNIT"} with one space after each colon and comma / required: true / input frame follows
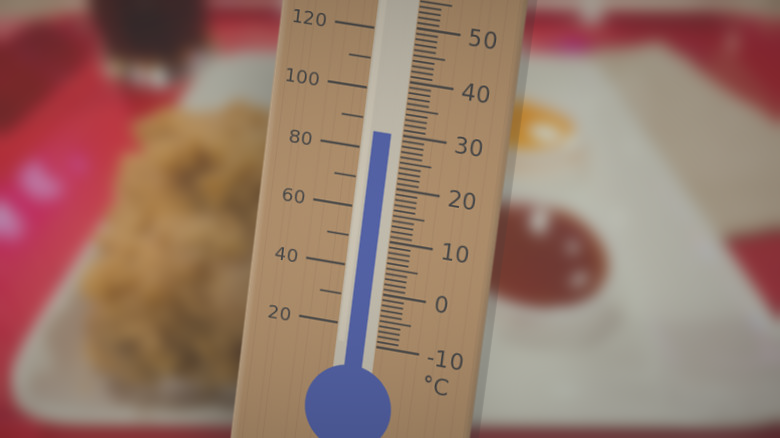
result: {"value": 30, "unit": "°C"}
